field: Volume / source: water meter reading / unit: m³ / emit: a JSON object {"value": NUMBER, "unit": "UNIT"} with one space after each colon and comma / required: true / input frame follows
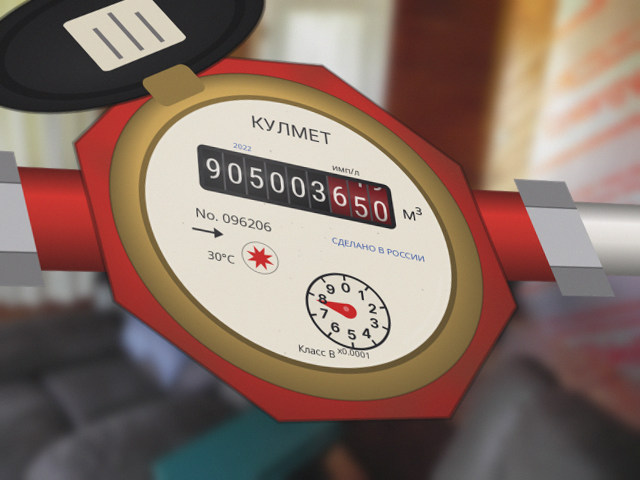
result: {"value": 905003.6497, "unit": "m³"}
